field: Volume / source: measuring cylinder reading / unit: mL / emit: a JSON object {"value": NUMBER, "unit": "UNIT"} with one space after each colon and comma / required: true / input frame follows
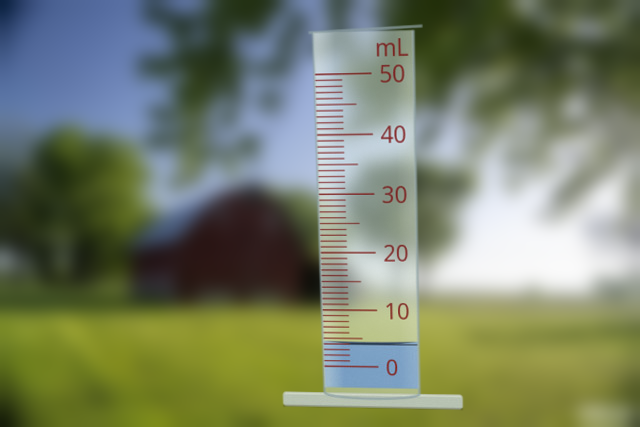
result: {"value": 4, "unit": "mL"}
